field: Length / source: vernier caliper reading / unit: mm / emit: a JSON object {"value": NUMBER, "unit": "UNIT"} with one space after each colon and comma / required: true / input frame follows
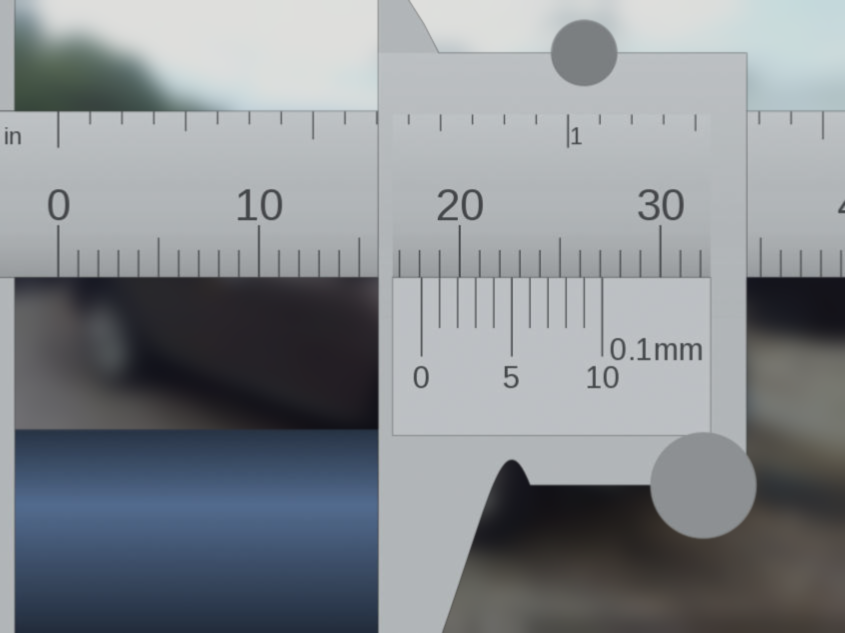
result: {"value": 18.1, "unit": "mm"}
